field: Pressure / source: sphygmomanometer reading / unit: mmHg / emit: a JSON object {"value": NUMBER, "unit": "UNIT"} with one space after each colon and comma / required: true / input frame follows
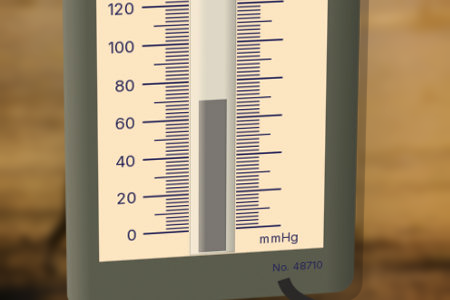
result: {"value": 70, "unit": "mmHg"}
